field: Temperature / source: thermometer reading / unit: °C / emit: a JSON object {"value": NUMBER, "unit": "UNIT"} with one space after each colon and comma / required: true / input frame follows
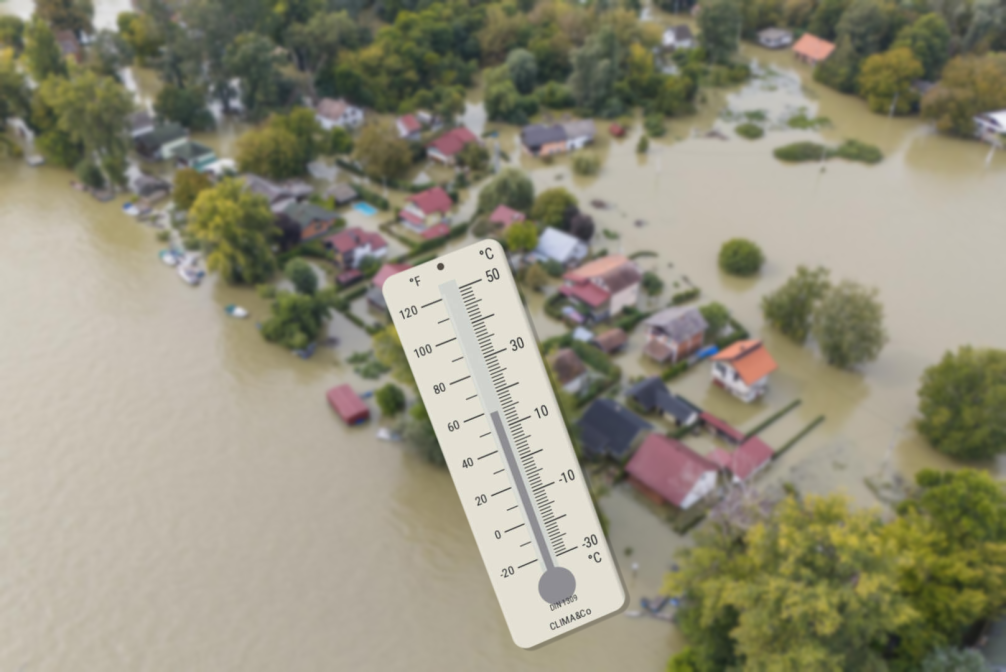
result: {"value": 15, "unit": "°C"}
